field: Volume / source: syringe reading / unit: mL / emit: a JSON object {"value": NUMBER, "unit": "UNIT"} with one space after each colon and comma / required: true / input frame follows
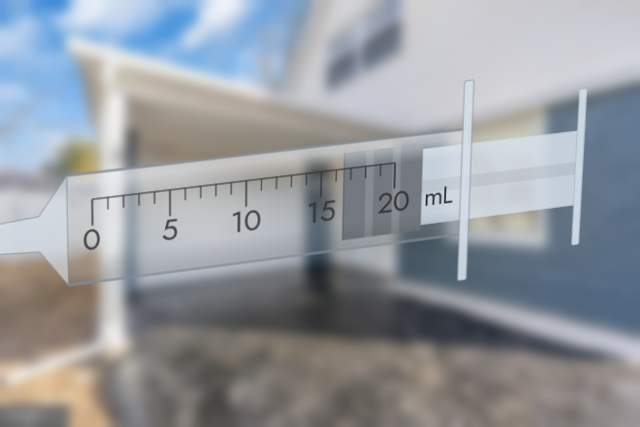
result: {"value": 16.5, "unit": "mL"}
